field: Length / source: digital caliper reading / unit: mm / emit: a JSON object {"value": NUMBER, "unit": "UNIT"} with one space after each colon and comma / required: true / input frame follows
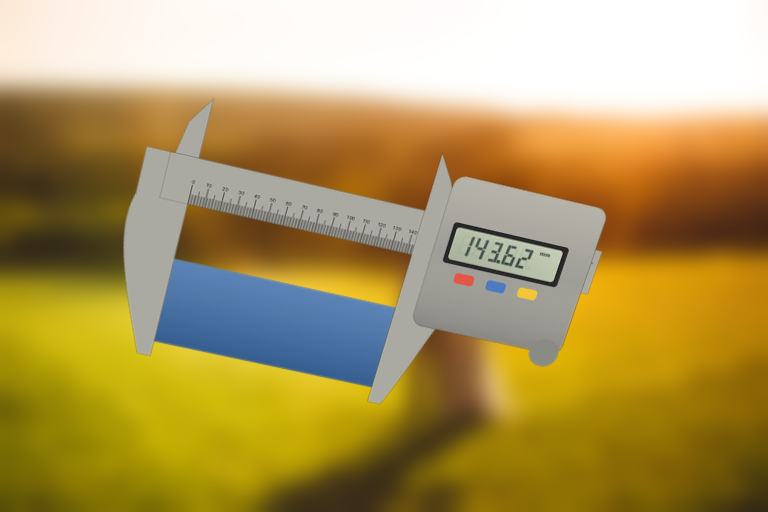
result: {"value": 143.62, "unit": "mm"}
